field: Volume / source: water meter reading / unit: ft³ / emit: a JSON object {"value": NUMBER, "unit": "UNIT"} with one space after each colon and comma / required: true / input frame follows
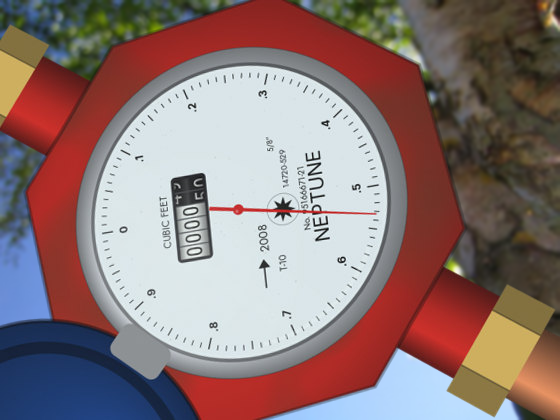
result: {"value": 49.53, "unit": "ft³"}
